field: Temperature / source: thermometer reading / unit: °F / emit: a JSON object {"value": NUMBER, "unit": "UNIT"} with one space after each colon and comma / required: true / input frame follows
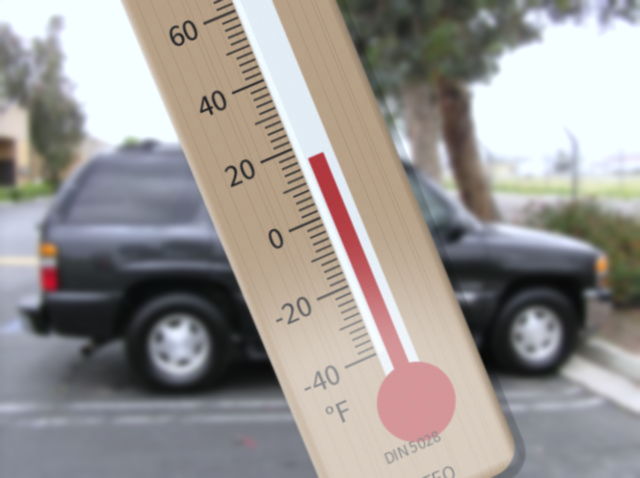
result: {"value": 16, "unit": "°F"}
